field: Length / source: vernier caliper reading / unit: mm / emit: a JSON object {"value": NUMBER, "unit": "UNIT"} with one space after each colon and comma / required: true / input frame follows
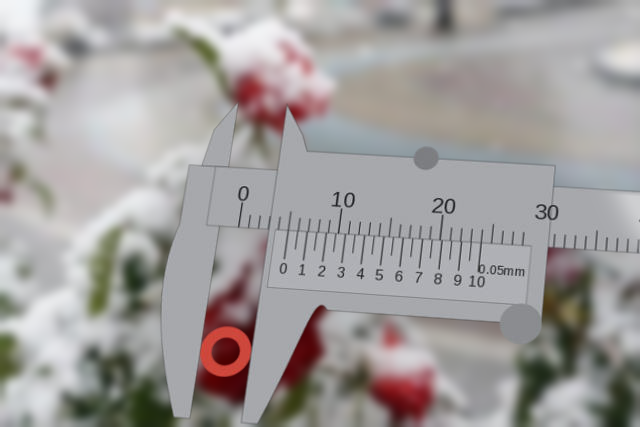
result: {"value": 5.0, "unit": "mm"}
